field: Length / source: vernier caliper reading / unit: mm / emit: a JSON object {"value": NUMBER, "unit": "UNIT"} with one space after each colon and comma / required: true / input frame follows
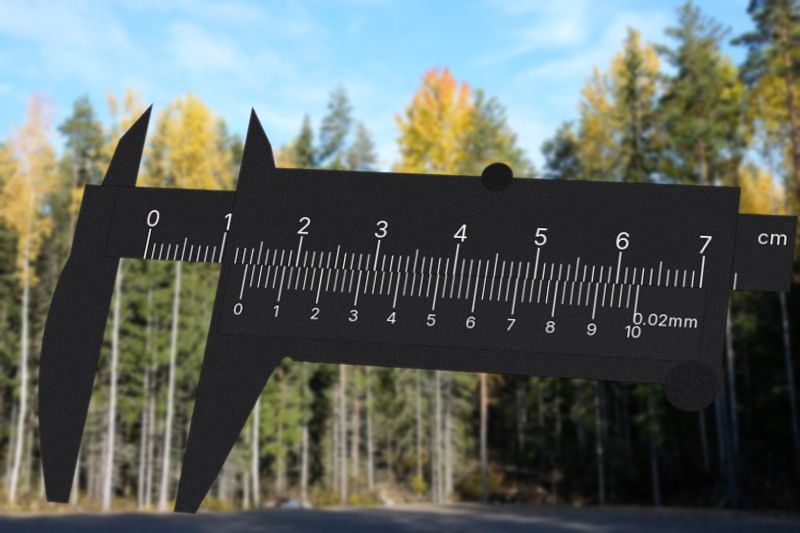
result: {"value": 13.6, "unit": "mm"}
